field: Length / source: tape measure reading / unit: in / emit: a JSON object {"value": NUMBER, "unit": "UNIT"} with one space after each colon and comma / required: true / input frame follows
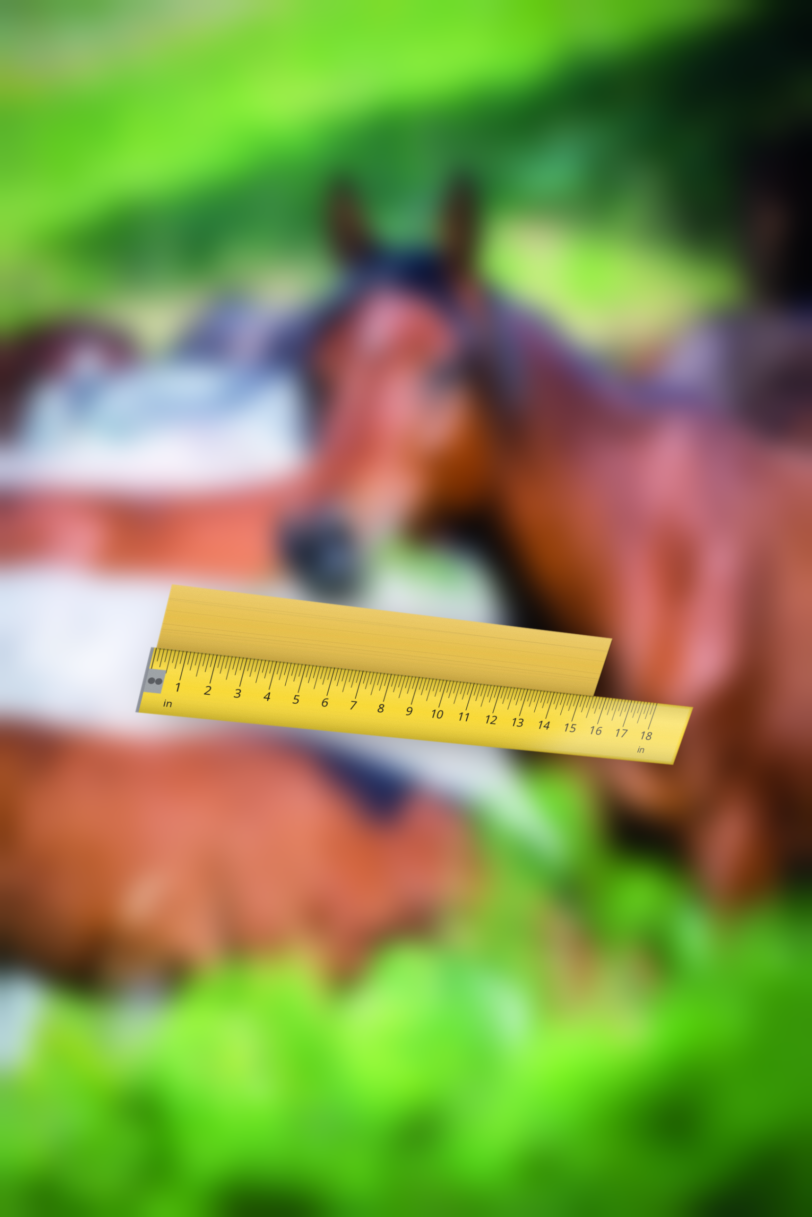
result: {"value": 15.5, "unit": "in"}
